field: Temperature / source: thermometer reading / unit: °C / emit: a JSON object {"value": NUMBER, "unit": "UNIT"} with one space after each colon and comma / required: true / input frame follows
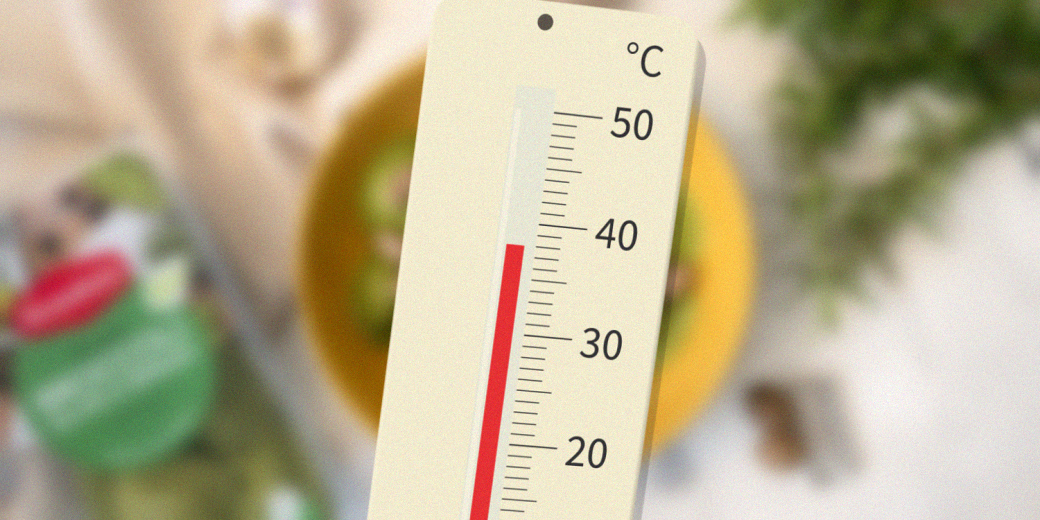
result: {"value": 38, "unit": "°C"}
